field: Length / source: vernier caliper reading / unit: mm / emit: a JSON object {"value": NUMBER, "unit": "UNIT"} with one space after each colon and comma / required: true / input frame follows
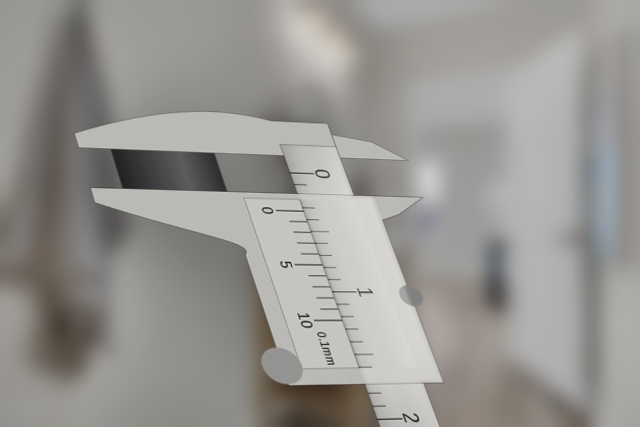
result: {"value": 3.3, "unit": "mm"}
